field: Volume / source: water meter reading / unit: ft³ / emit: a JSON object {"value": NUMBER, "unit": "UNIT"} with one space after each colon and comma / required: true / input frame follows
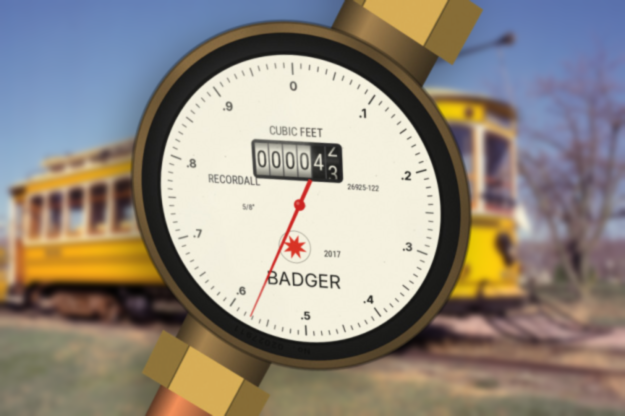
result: {"value": 42.57, "unit": "ft³"}
